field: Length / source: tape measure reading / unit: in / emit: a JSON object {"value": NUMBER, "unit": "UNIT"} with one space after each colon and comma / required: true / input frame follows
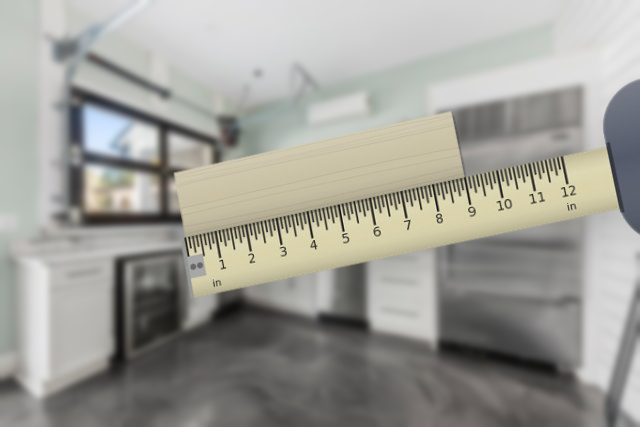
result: {"value": 9, "unit": "in"}
